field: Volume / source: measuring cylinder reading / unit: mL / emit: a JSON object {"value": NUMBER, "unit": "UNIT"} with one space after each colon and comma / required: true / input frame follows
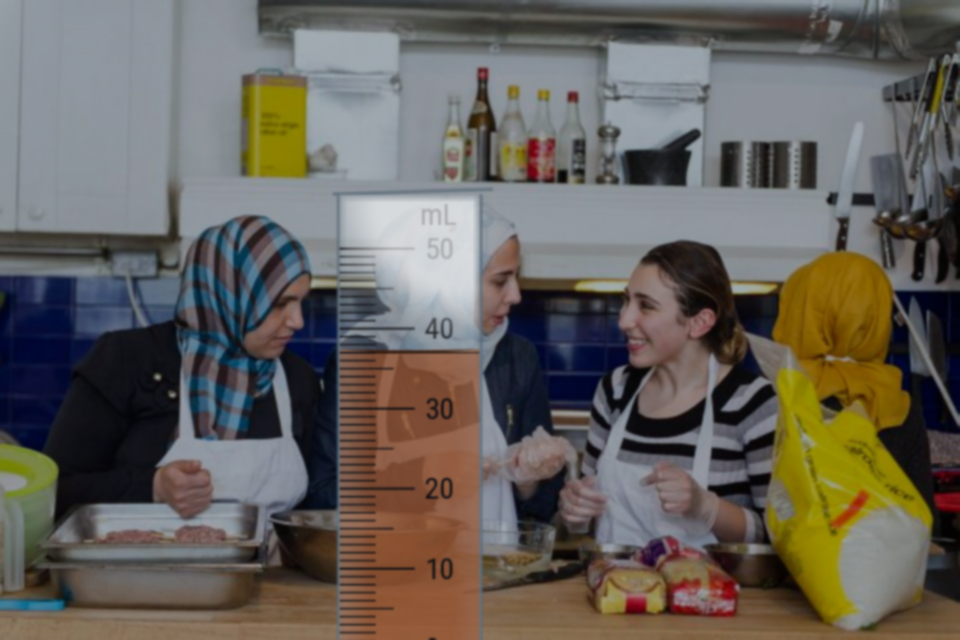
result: {"value": 37, "unit": "mL"}
